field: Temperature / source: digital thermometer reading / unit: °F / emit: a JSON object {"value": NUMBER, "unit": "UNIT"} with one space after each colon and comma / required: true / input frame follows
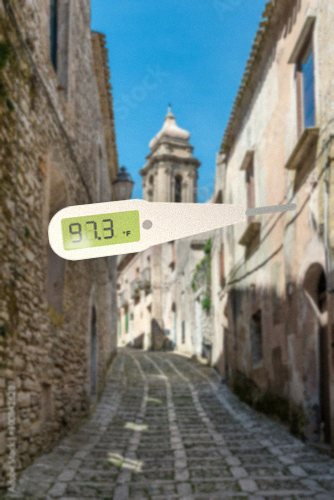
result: {"value": 97.3, "unit": "°F"}
